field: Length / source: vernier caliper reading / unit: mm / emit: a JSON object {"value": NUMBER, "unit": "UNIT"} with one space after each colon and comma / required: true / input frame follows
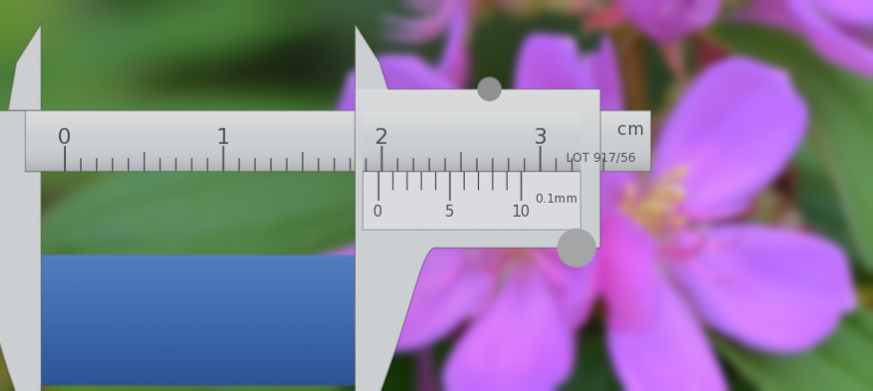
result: {"value": 19.8, "unit": "mm"}
